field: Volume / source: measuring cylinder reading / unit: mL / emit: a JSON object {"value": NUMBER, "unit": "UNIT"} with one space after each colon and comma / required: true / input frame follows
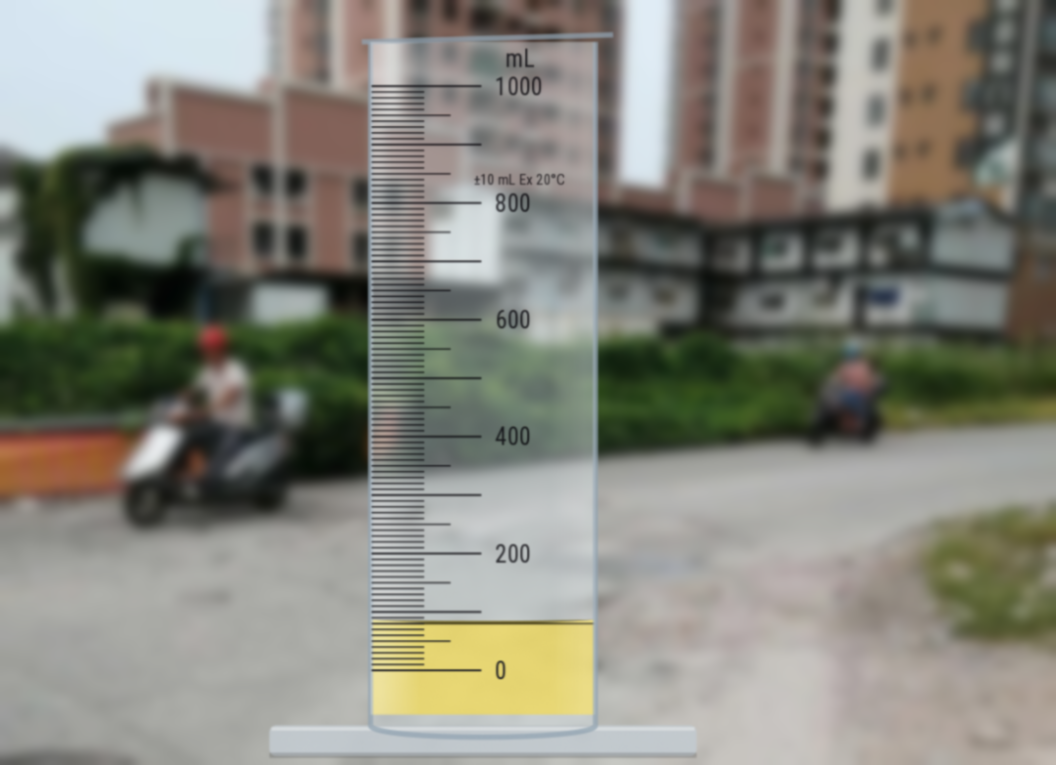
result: {"value": 80, "unit": "mL"}
